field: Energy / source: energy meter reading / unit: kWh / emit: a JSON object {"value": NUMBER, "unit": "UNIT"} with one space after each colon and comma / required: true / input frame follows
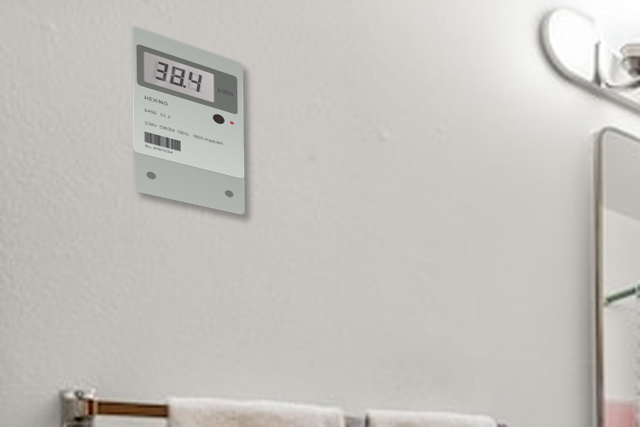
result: {"value": 38.4, "unit": "kWh"}
